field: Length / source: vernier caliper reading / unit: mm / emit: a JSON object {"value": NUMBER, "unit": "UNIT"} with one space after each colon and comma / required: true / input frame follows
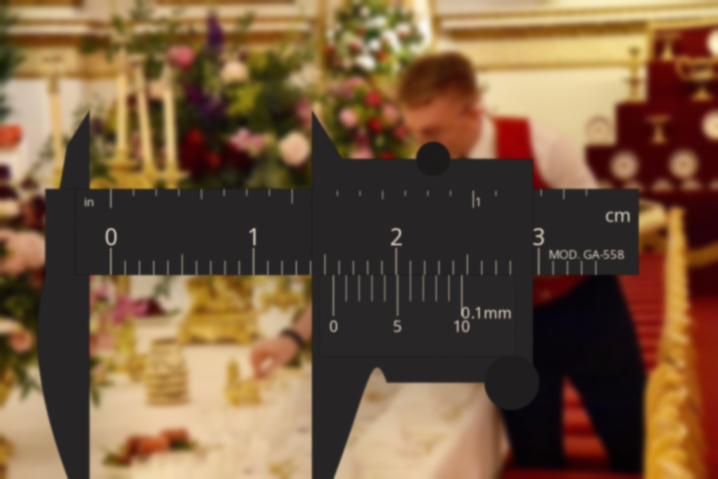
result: {"value": 15.6, "unit": "mm"}
